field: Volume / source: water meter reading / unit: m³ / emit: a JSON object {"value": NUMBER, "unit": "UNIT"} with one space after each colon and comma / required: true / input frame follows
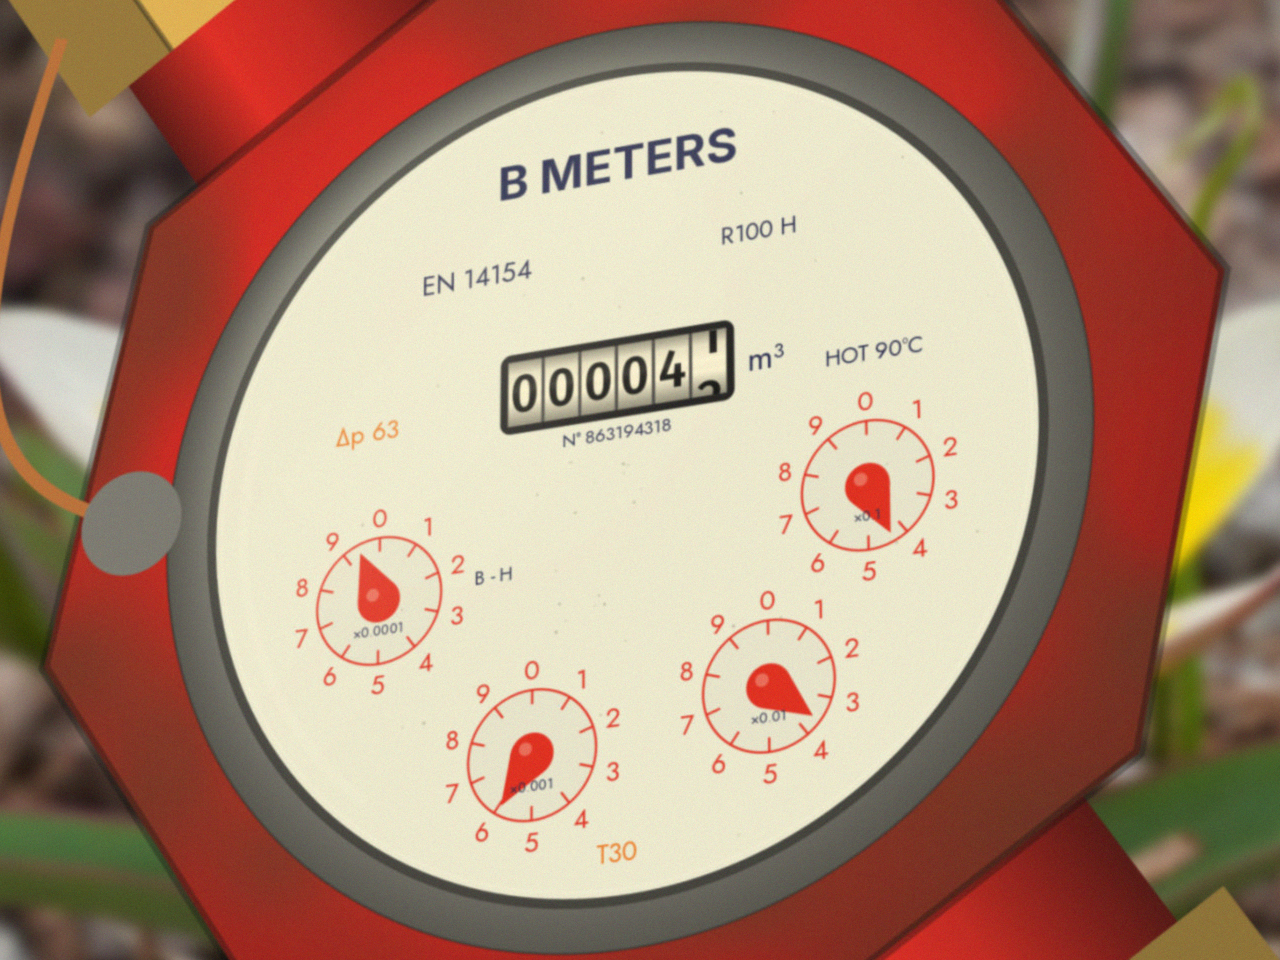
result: {"value": 41.4359, "unit": "m³"}
